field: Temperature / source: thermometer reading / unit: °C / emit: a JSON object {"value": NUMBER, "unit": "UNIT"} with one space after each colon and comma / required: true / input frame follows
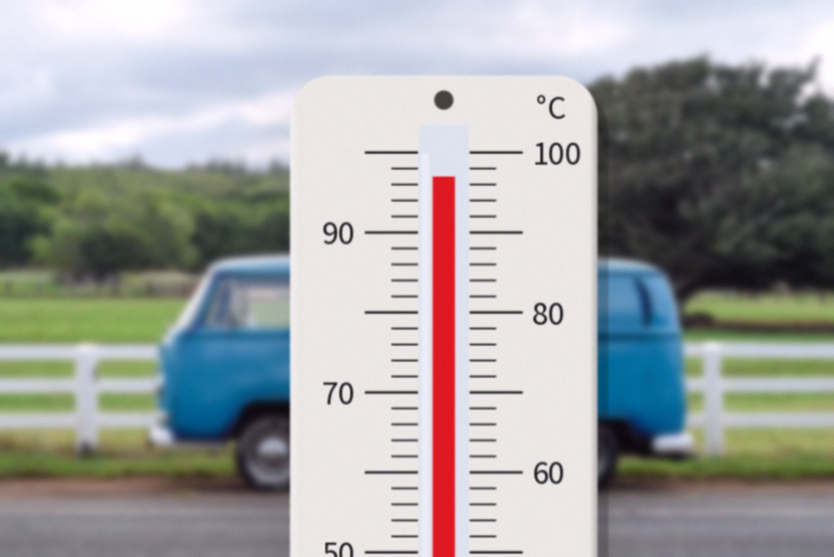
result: {"value": 97, "unit": "°C"}
